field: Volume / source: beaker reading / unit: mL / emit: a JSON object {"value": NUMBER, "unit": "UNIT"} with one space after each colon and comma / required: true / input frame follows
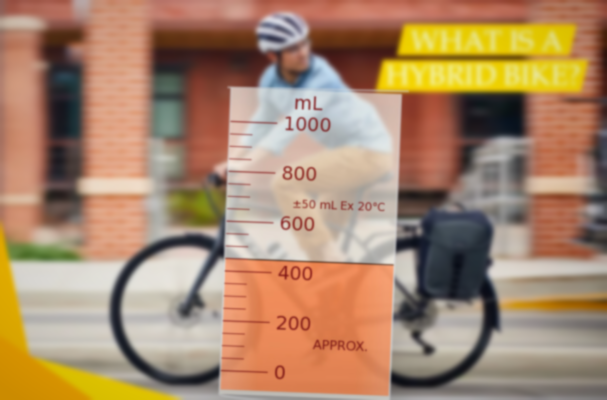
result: {"value": 450, "unit": "mL"}
